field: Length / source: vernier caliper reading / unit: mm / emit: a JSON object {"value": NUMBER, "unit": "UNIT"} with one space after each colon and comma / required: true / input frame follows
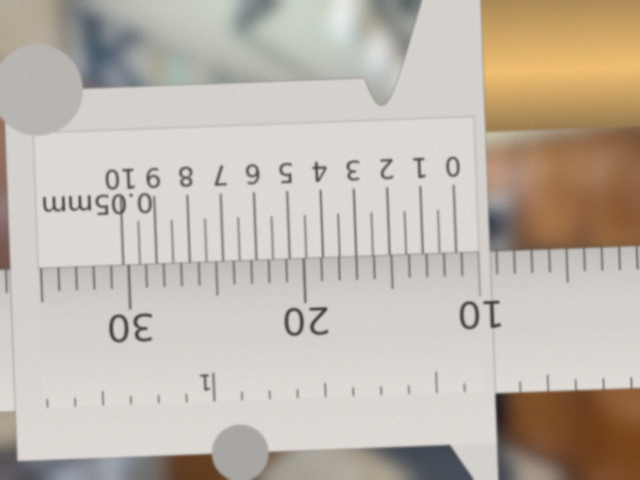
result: {"value": 11.3, "unit": "mm"}
